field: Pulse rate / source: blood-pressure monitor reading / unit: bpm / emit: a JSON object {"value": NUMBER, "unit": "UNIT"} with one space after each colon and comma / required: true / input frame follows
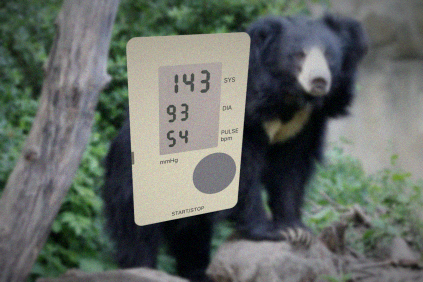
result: {"value": 54, "unit": "bpm"}
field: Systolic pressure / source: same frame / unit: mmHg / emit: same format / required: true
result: {"value": 143, "unit": "mmHg"}
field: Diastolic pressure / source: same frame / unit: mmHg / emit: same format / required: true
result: {"value": 93, "unit": "mmHg"}
